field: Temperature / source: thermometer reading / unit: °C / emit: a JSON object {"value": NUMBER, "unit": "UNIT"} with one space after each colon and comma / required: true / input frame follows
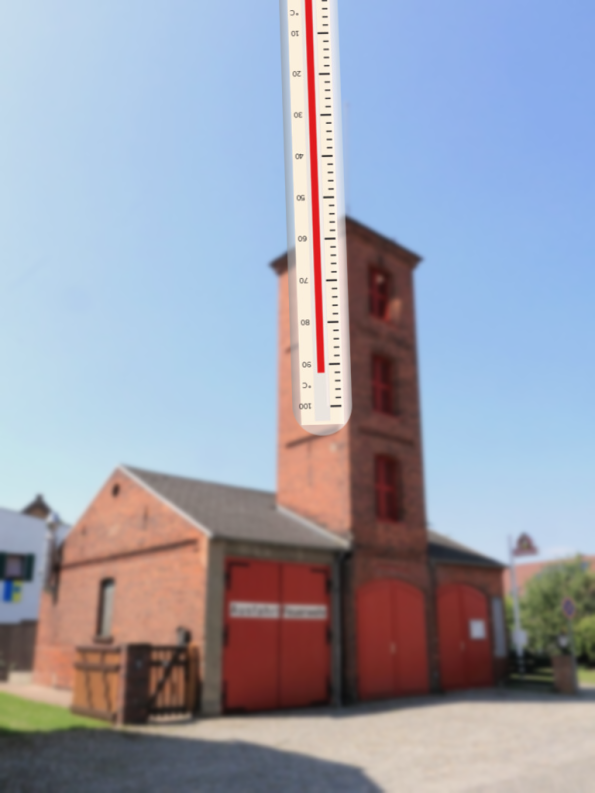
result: {"value": 92, "unit": "°C"}
